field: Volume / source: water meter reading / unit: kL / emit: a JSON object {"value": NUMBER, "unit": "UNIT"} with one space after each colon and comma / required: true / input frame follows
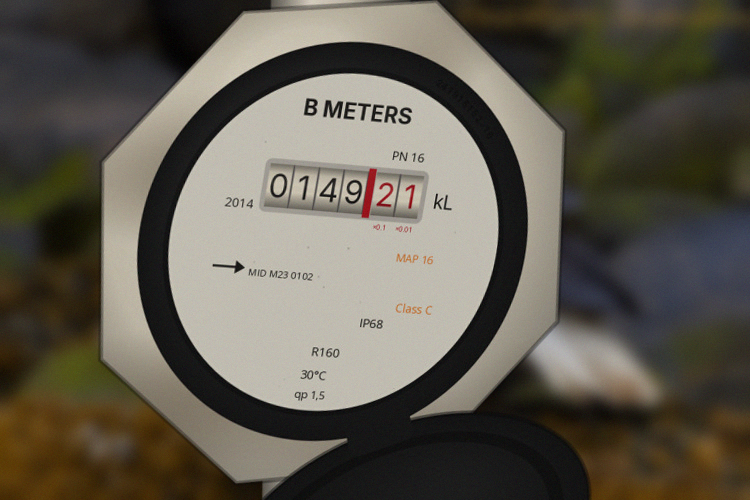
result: {"value": 149.21, "unit": "kL"}
